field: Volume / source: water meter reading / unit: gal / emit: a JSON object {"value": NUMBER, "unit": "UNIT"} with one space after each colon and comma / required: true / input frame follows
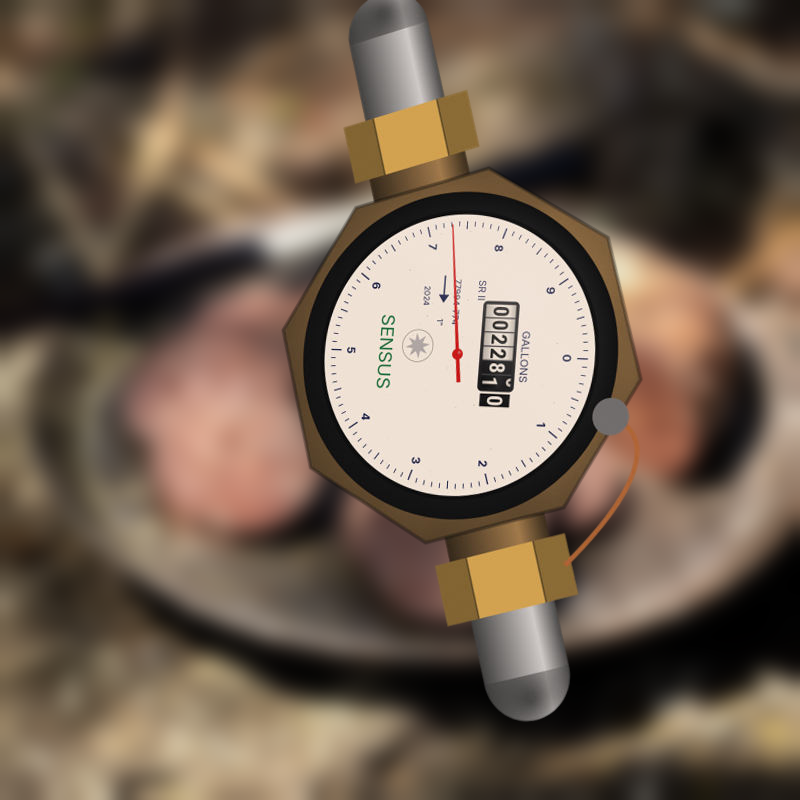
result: {"value": 22807.3, "unit": "gal"}
